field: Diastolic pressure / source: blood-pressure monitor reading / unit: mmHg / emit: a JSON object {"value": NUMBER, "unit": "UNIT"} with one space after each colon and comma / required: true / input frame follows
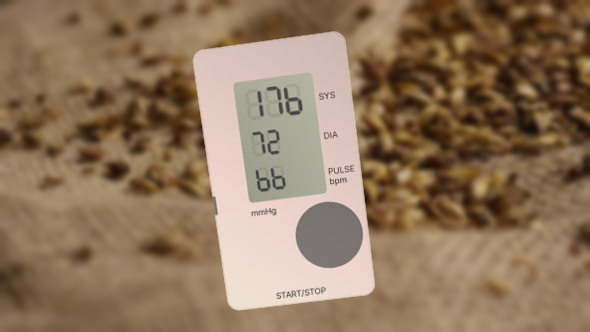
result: {"value": 72, "unit": "mmHg"}
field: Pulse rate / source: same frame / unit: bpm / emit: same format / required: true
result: {"value": 66, "unit": "bpm"}
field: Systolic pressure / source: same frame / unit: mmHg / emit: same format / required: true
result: {"value": 176, "unit": "mmHg"}
